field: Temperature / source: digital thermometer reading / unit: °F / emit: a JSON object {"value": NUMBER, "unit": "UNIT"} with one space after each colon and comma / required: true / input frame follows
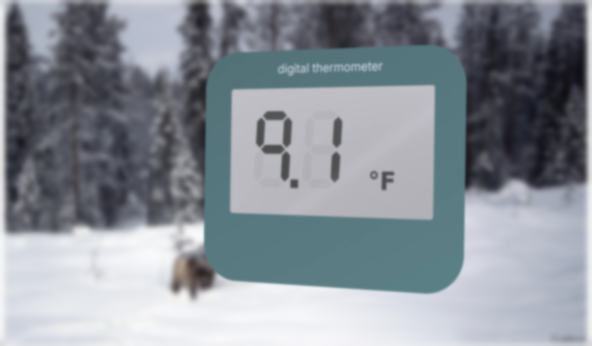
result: {"value": 9.1, "unit": "°F"}
